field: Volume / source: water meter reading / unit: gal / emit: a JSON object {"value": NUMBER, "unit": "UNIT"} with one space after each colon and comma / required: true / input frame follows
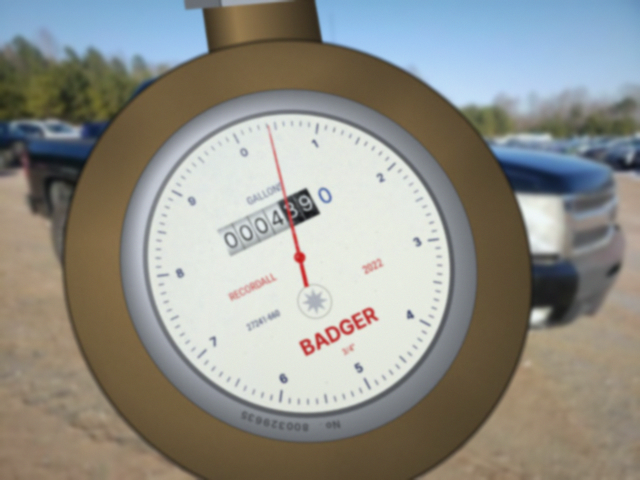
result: {"value": 4390.4, "unit": "gal"}
